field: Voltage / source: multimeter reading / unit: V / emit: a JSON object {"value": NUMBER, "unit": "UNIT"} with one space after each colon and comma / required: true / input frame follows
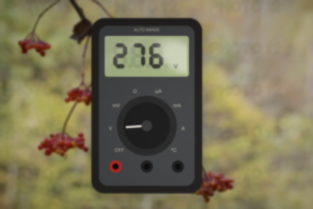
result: {"value": 276, "unit": "V"}
